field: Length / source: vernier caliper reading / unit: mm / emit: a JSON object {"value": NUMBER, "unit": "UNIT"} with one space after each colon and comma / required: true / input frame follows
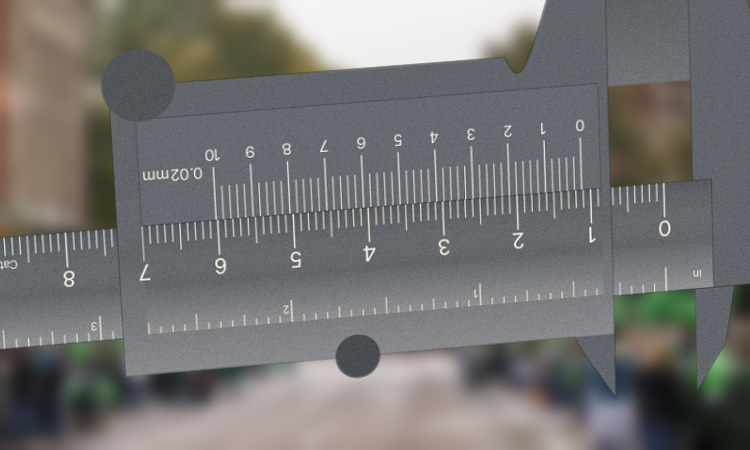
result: {"value": 11.2, "unit": "mm"}
